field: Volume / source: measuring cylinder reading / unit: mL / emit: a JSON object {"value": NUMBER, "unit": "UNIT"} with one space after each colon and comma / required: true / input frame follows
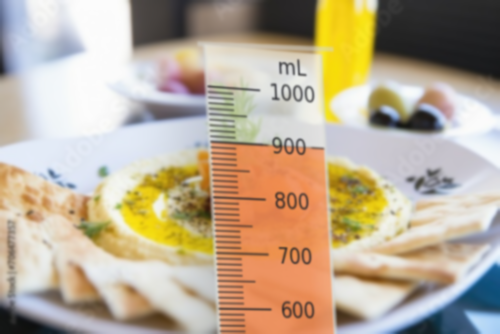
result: {"value": 900, "unit": "mL"}
